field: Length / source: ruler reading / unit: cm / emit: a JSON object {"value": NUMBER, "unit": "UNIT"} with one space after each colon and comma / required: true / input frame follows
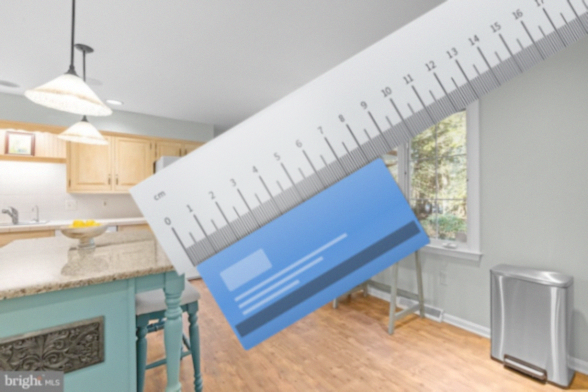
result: {"value": 8.5, "unit": "cm"}
